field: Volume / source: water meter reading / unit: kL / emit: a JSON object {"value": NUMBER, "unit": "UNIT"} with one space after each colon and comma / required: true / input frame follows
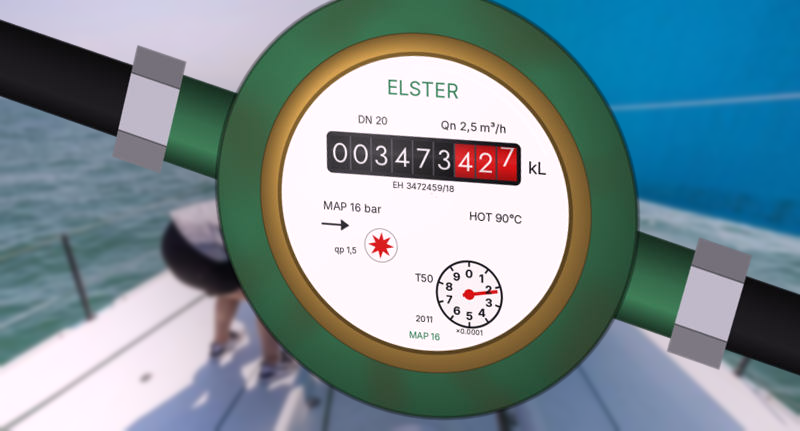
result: {"value": 3473.4272, "unit": "kL"}
